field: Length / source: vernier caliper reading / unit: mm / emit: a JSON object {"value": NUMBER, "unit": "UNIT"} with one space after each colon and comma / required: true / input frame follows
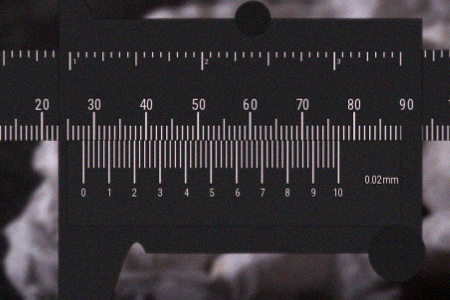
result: {"value": 28.0, "unit": "mm"}
